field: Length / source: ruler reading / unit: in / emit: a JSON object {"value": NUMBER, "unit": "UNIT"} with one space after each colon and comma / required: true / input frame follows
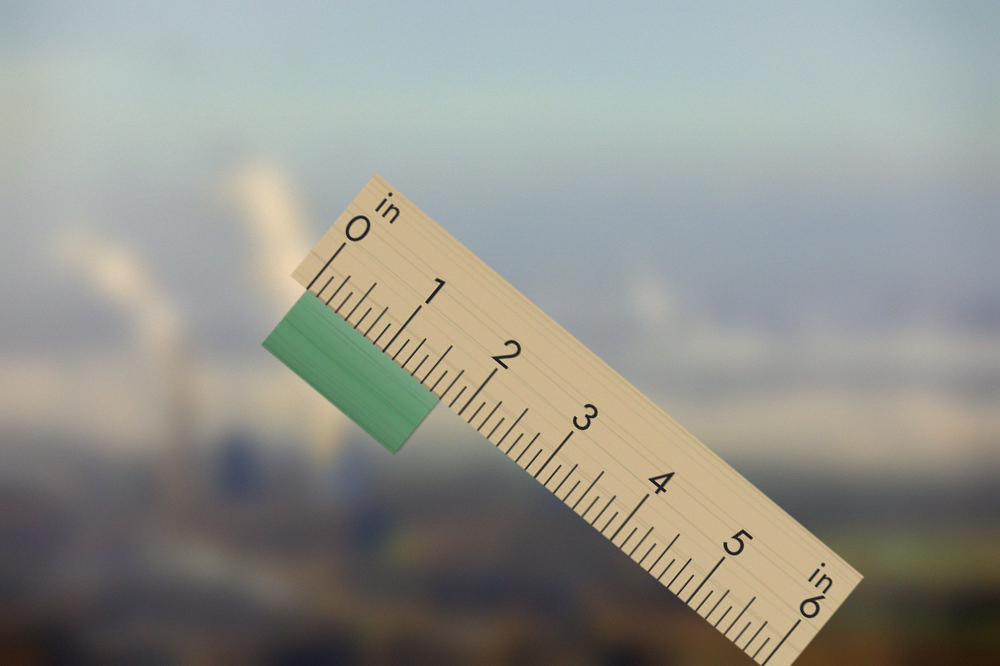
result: {"value": 1.75, "unit": "in"}
